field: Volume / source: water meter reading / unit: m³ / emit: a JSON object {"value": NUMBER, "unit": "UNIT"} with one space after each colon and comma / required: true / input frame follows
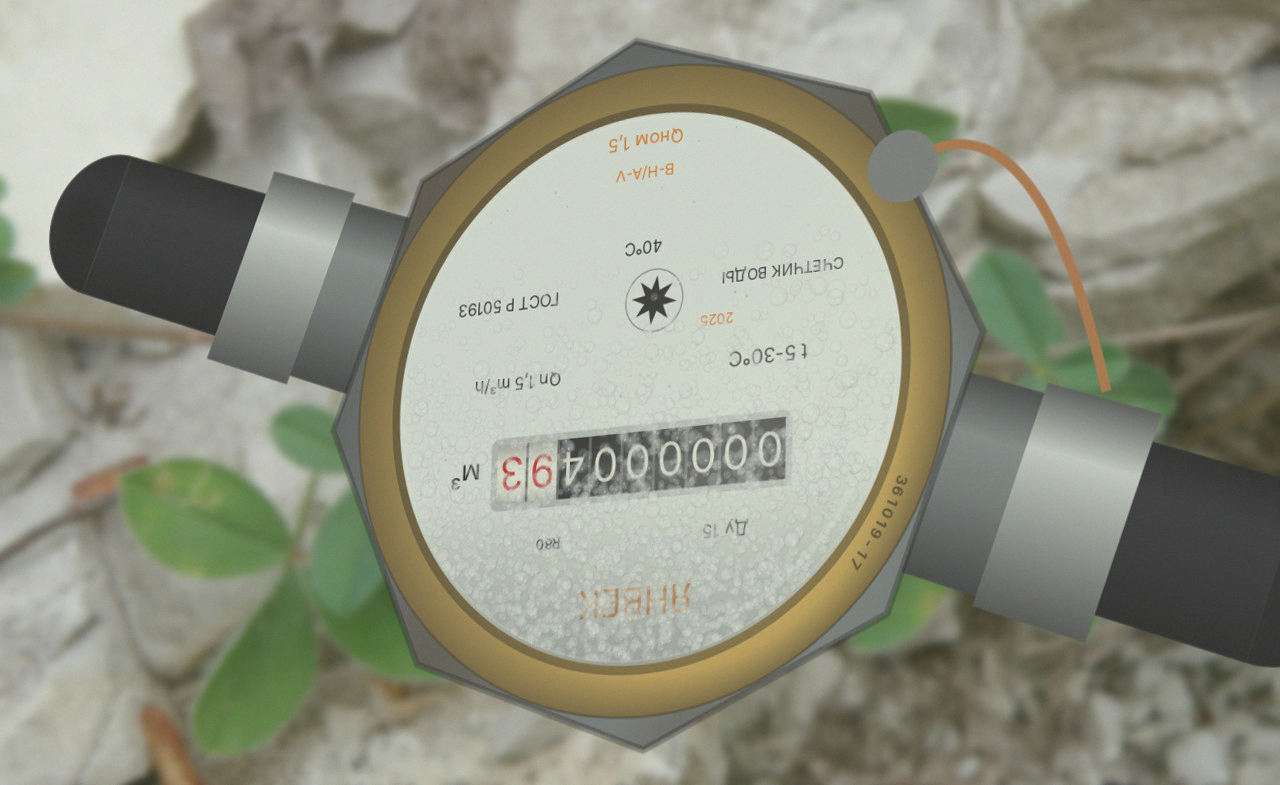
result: {"value": 4.93, "unit": "m³"}
